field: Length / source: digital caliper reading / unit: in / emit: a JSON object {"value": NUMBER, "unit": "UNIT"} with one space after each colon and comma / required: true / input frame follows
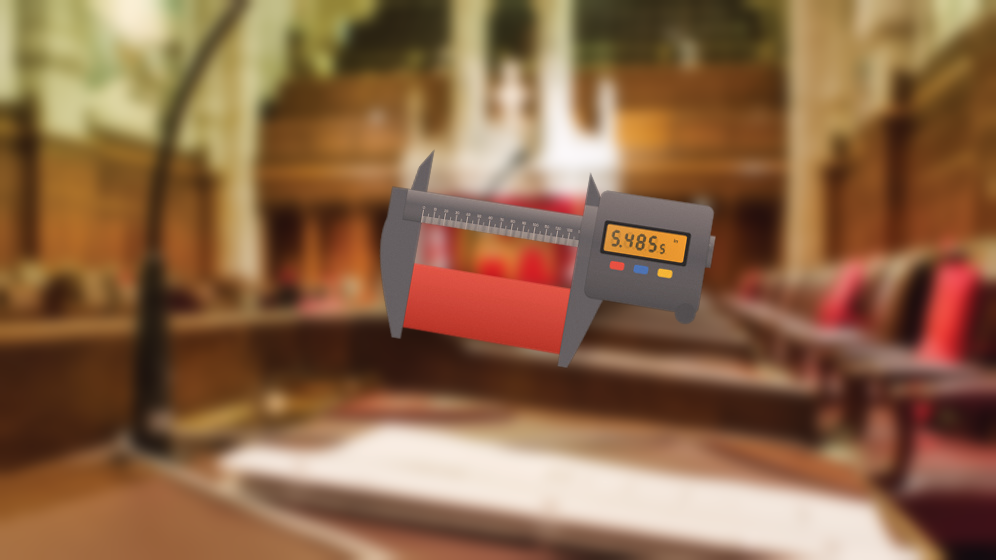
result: {"value": 5.4855, "unit": "in"}
